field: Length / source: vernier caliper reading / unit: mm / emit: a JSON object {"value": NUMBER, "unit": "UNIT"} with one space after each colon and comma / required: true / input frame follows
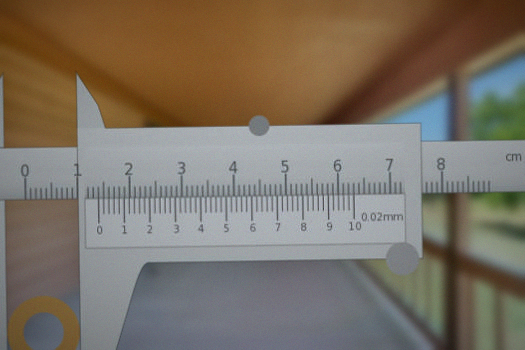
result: {"value": 14.0, "unit": "mm"}
